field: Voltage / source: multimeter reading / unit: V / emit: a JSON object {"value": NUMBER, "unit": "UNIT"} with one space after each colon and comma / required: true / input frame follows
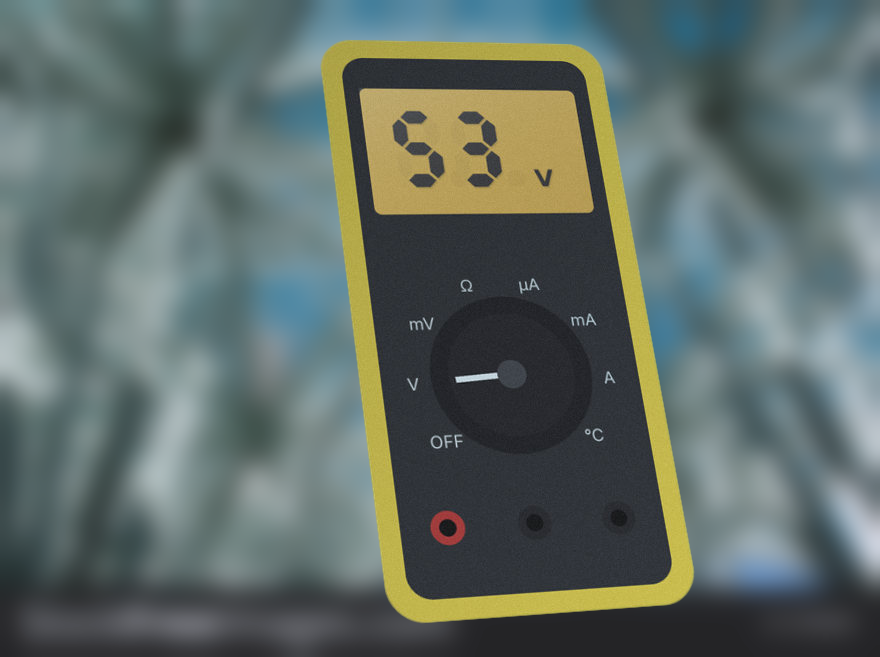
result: {"value": 53, "unit": "V"}
